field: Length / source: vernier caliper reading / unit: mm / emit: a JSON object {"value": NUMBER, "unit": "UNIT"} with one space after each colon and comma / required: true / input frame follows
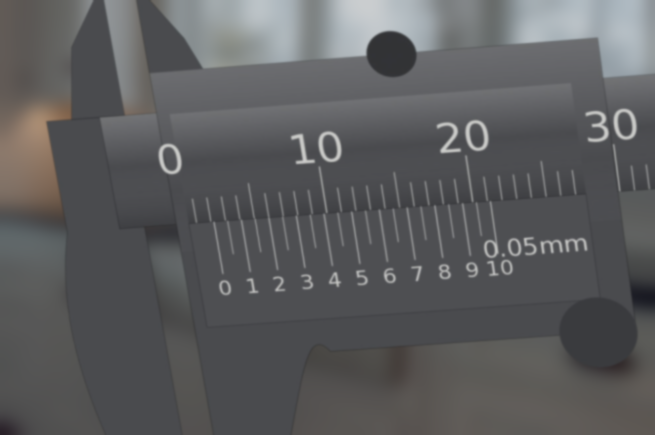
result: {"value": 2.2, "unit": "mm"}
